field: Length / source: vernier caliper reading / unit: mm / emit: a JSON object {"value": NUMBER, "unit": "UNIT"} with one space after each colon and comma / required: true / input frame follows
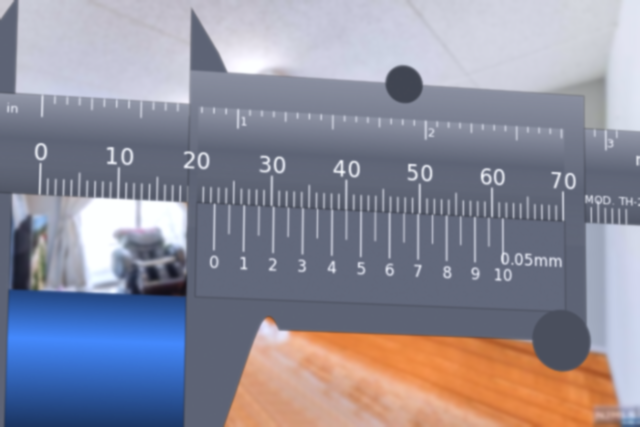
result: {"value": 22.5, "unit": "mm"}
